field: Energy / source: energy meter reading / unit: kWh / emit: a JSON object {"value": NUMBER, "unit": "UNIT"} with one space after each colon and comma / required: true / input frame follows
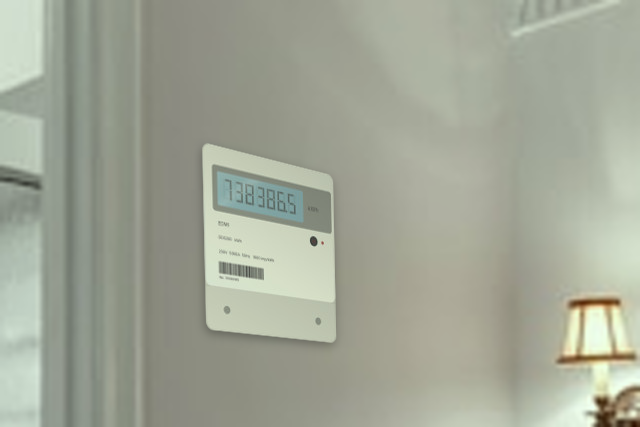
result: {"value": 738386.5, "unit": "kWh"}
